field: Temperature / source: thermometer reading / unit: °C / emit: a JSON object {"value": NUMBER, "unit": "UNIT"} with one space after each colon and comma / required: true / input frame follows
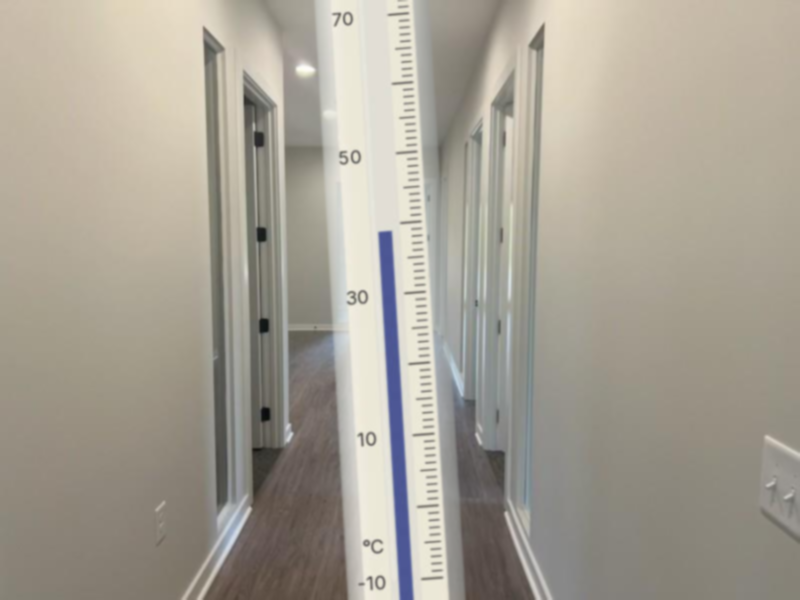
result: {"value": 39, "unit": "°C"}
